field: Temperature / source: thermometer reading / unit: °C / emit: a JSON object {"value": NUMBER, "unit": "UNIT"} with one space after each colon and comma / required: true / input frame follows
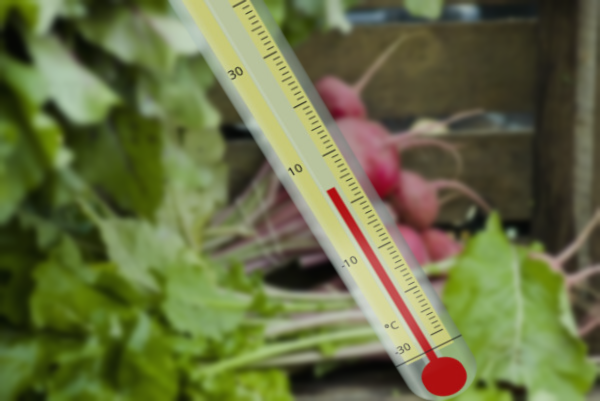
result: {"value": 4, "unit": "°C"}
